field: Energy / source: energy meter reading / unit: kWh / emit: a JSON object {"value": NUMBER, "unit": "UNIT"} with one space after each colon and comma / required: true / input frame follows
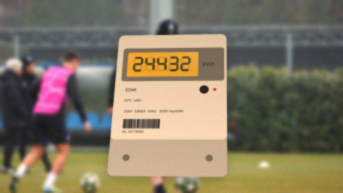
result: {"value": 24432, "unit": "kWh"}
